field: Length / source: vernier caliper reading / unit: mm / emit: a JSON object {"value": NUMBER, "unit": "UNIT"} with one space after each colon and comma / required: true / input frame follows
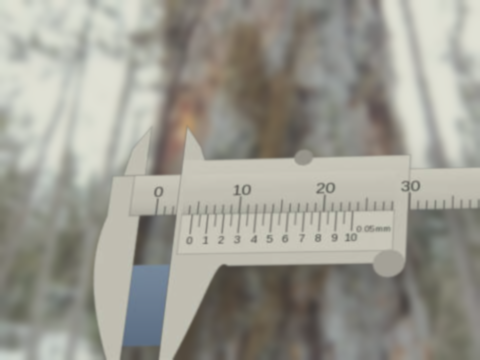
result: {"value": 4.4, "unit": "mm"}
